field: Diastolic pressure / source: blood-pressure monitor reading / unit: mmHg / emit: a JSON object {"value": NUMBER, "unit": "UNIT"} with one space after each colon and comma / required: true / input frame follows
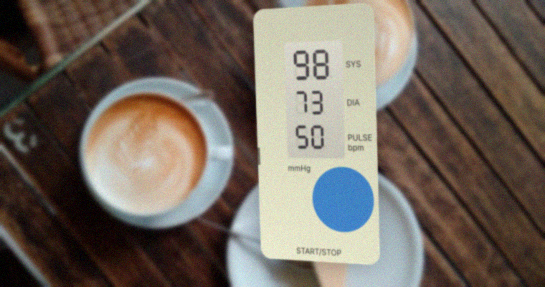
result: {"value": 73, "unit": "mmHg"}
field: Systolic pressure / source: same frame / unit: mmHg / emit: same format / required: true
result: {"value": 98, "unit": "mmHg"}
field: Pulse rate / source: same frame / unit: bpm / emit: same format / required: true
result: {"value": 50, "unit": "bpm"}
